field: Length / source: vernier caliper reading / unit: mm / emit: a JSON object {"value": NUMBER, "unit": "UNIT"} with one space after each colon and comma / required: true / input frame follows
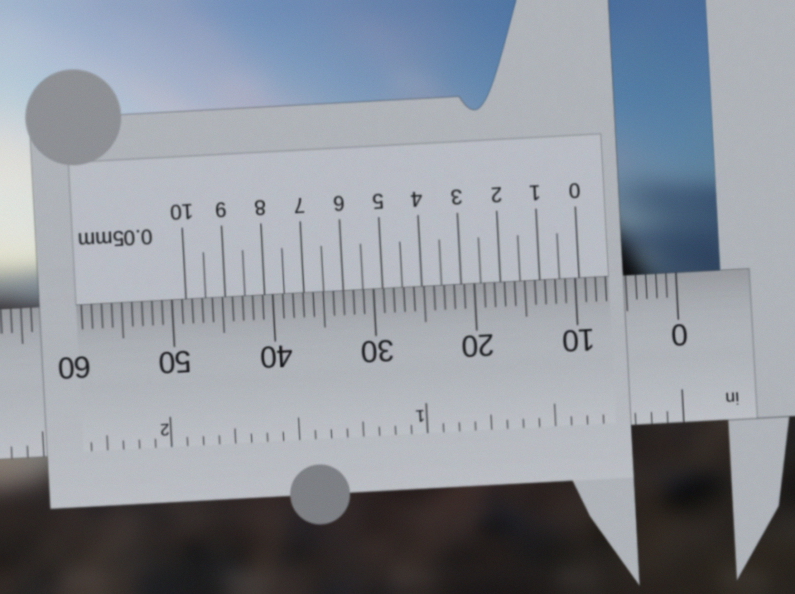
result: {"value": 9.6, "unit": "mm"}
